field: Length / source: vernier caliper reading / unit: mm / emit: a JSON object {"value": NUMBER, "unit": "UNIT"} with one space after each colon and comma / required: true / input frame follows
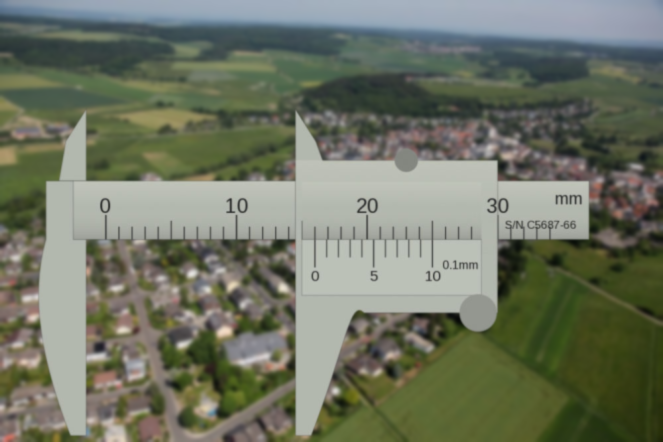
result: {"value": 16.0, "unit": "mm"}
